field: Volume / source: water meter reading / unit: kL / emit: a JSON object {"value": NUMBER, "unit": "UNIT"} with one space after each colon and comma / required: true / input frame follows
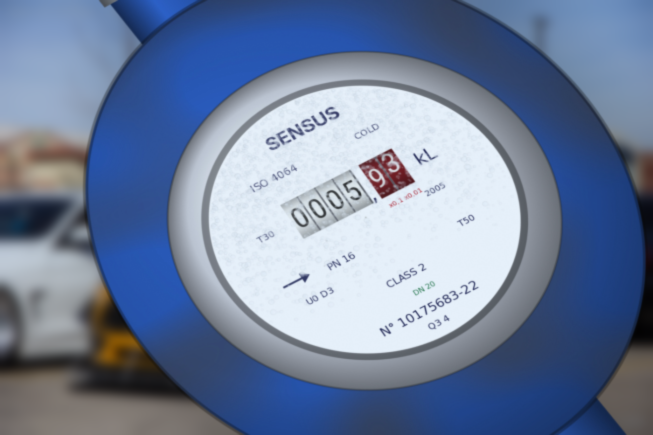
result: {"value": 5.93, "unit": "kL"}
